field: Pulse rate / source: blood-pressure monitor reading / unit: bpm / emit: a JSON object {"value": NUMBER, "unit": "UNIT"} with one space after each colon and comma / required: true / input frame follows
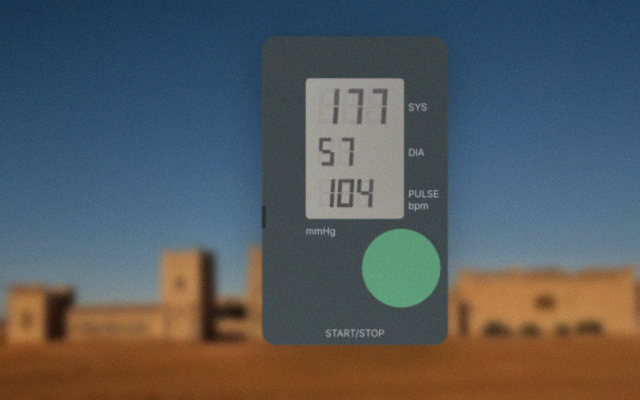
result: {"value": 104, "unit": "bpm"}
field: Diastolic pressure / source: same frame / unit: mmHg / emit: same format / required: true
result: {"value": 57, "unit": "mmHg"}
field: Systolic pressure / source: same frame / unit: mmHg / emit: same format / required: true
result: {"value": 177, "unit": "mmHg"}
